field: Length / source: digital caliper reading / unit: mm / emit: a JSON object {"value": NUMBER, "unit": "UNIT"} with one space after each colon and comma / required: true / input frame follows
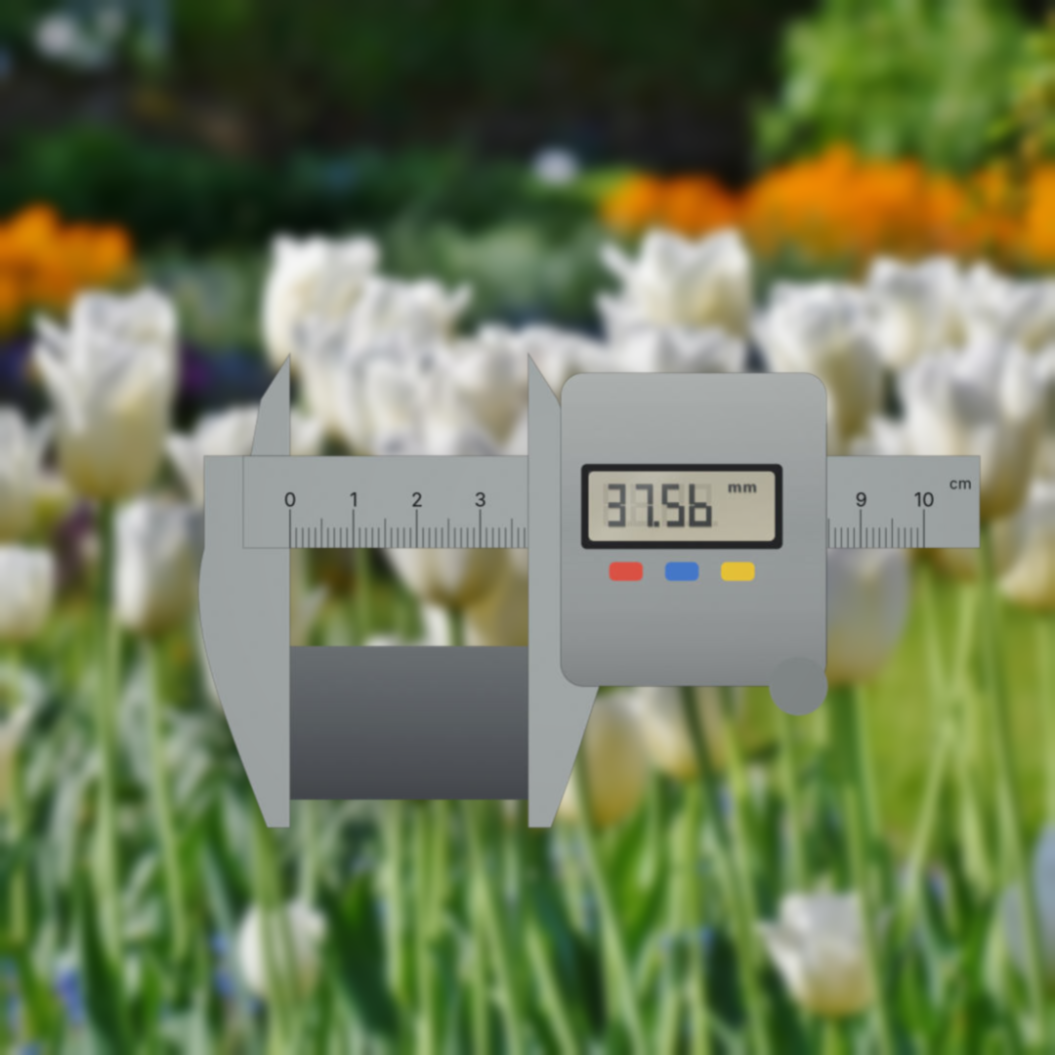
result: {"value": 37.56, "unit": "mm"}
